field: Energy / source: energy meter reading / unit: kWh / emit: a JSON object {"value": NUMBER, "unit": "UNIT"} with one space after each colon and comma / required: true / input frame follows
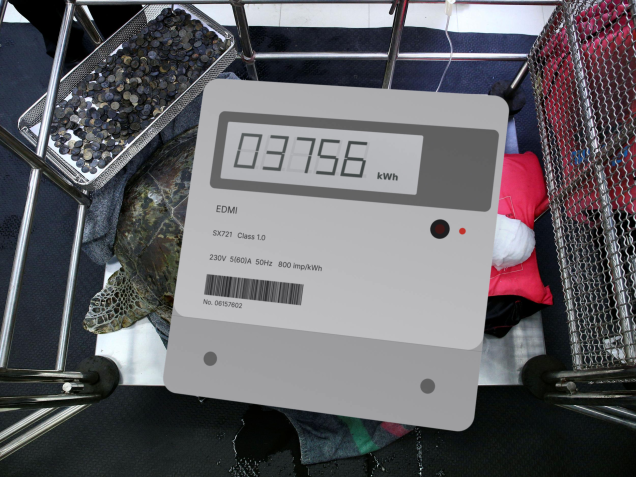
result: {"value": 3756, "unit": "kWh"}
